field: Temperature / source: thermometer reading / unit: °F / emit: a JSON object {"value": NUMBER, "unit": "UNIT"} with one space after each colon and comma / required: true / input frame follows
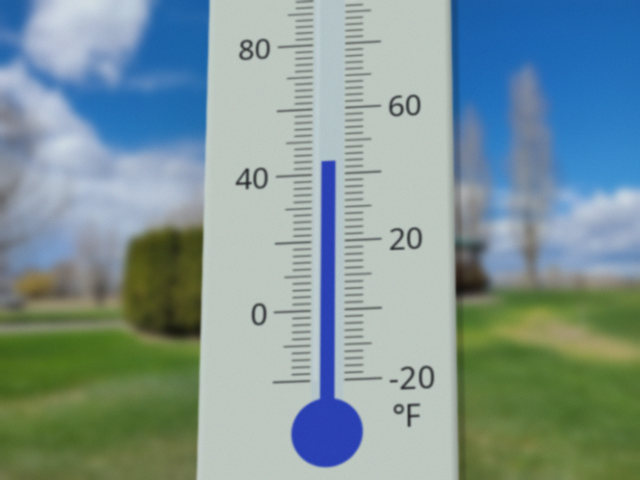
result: {"value": 44, "unit": "°F"}
